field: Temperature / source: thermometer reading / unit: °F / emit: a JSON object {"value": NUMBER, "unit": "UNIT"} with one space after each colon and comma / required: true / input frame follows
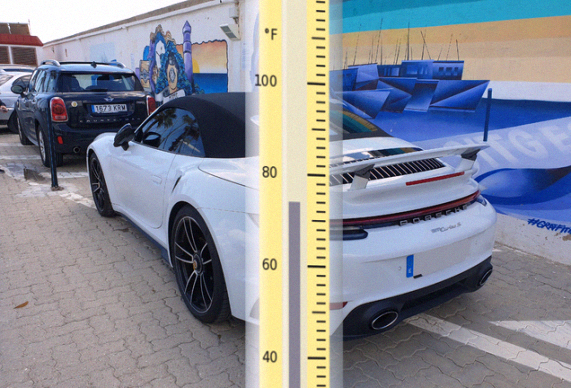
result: {"value": 74, "unit": "°F"}
